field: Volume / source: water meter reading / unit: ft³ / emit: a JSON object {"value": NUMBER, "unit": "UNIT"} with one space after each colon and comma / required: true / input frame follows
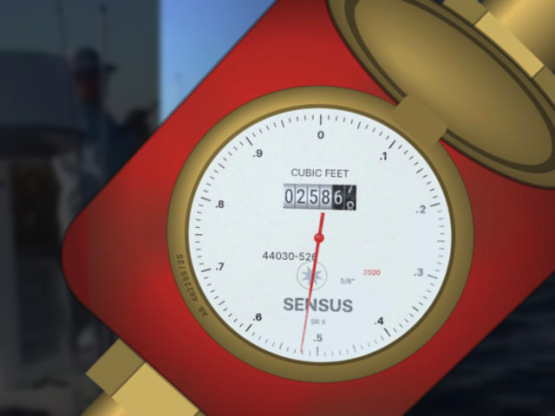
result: {"value": 25867.52, "unit": "ft³"}
